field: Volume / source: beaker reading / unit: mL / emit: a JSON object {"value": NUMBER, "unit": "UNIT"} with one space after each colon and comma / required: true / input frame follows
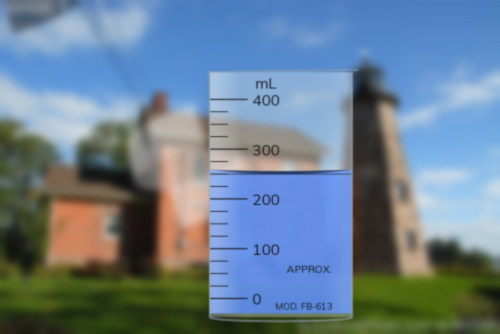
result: {"value": 250, "unit": "mL"}
